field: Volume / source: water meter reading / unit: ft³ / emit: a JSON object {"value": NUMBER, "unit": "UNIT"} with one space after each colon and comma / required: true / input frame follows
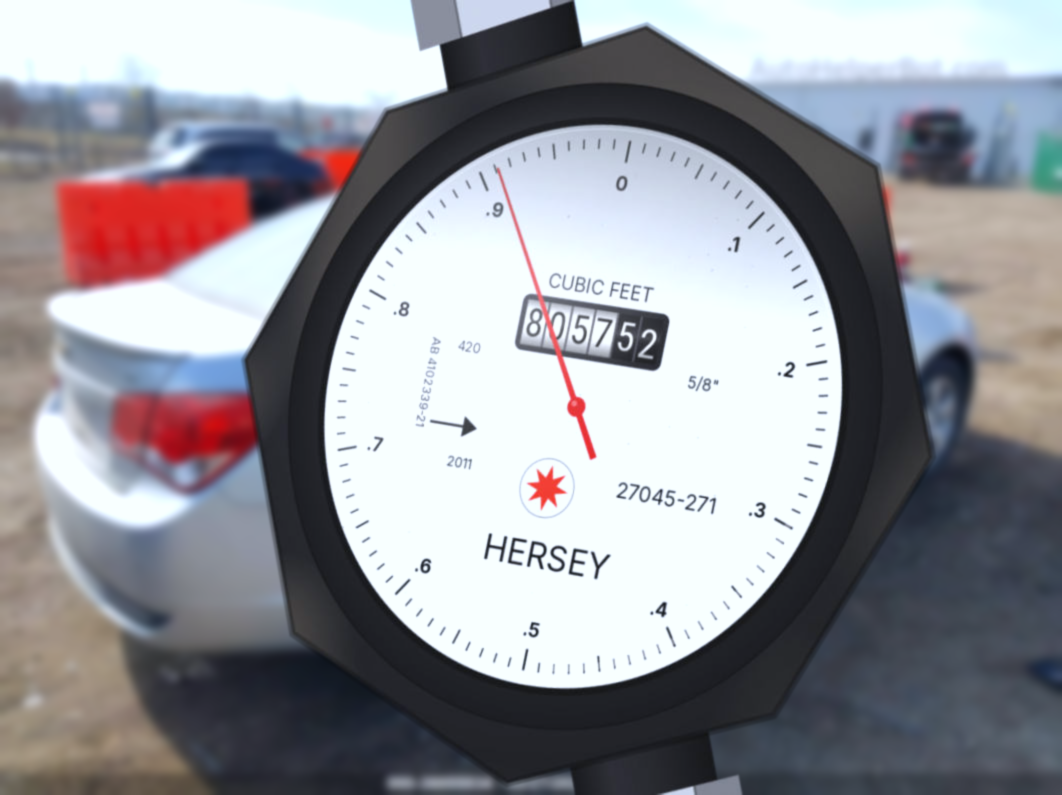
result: {"value": 805751.91, "unit": "ft³"}
